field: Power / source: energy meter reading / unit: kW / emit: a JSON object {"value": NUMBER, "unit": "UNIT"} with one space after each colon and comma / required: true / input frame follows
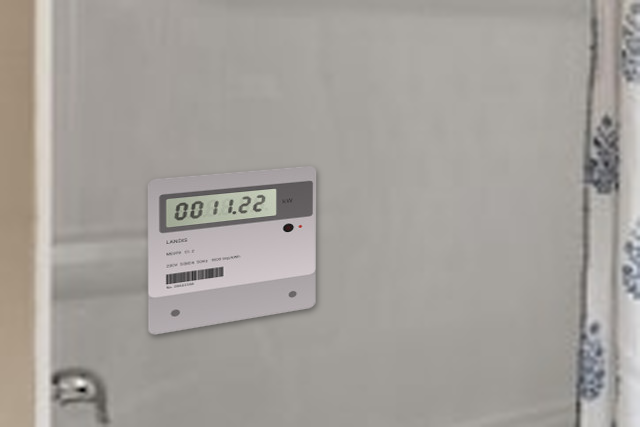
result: {"value": 11.22, "unit": "kW"}
